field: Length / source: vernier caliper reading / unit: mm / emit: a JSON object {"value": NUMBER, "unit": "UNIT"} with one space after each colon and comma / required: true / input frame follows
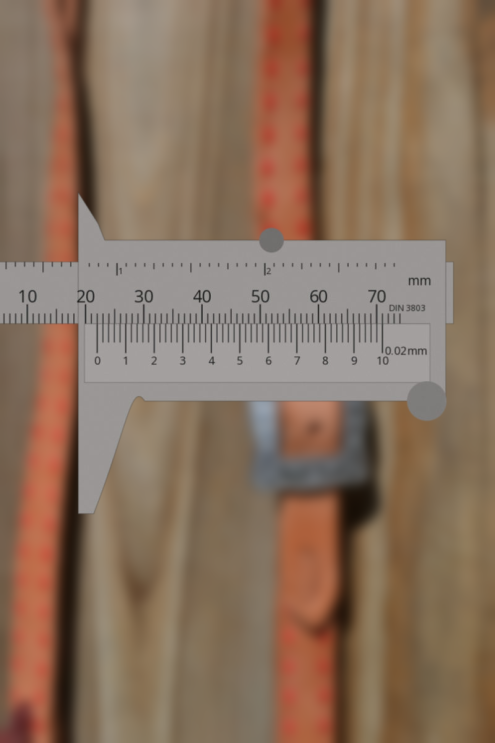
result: {"value": 22.0, "unit": "mm"}
